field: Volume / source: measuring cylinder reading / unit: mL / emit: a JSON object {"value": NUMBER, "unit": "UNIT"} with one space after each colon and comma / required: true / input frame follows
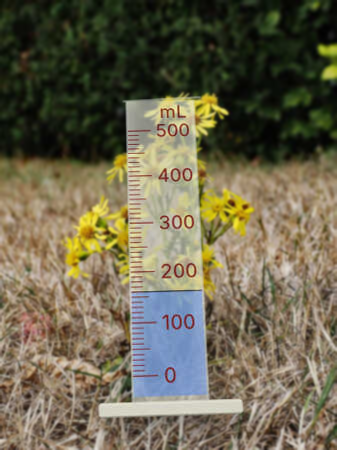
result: {"value": 160, "unit": "mL"}
